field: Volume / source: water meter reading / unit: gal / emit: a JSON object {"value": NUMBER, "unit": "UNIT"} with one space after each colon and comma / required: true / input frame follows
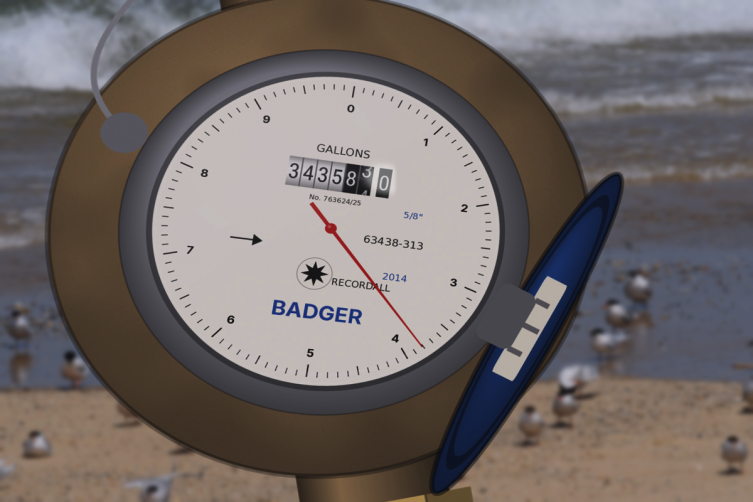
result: {"value": 3435833.8, "unit": "gal"}
